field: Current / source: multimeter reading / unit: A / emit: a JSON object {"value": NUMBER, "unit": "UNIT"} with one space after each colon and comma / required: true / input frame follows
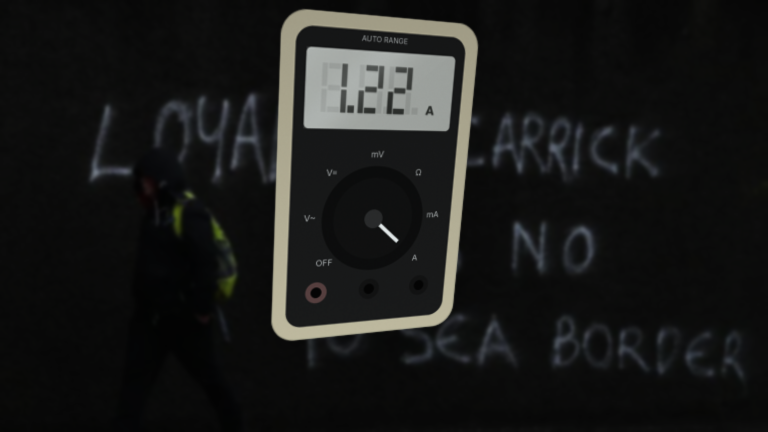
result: {"value": 1.22, "unit": "A"}
